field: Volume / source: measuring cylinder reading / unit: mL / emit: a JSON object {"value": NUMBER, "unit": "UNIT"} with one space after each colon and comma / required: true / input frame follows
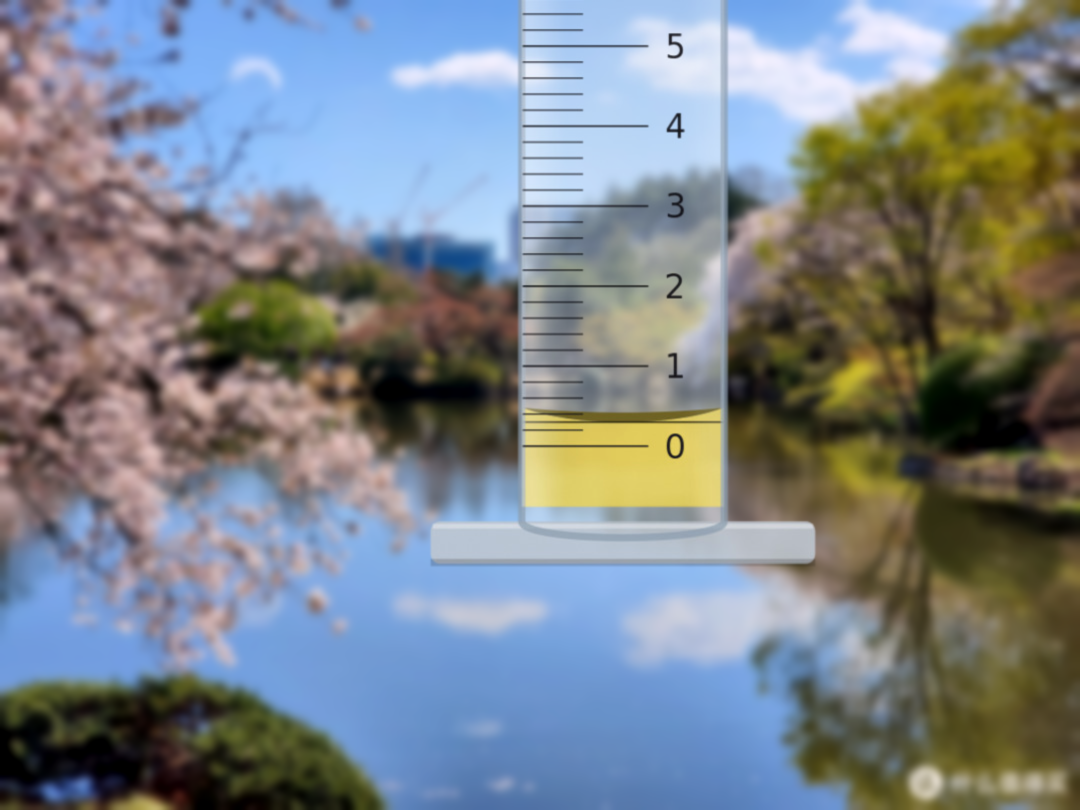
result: {"value": 0.3, "unit": "mL"}
